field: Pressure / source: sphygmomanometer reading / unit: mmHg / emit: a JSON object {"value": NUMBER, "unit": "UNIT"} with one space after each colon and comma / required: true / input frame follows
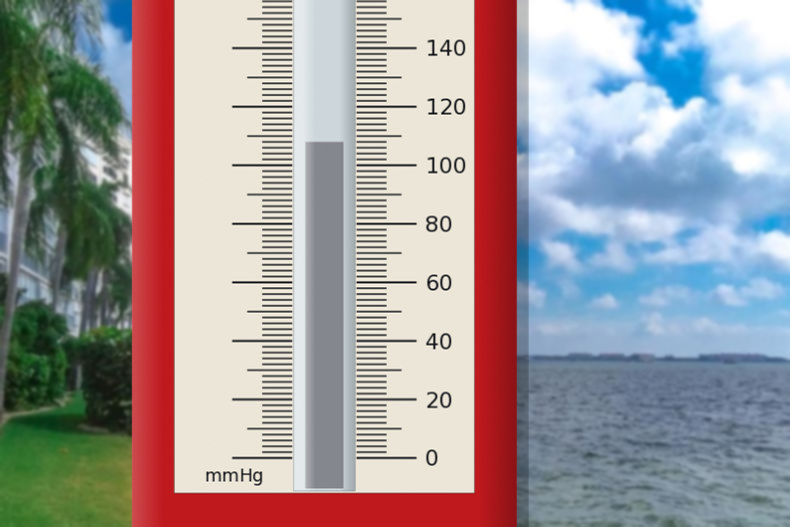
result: {"value": 108, "unit": "mmHg"}
